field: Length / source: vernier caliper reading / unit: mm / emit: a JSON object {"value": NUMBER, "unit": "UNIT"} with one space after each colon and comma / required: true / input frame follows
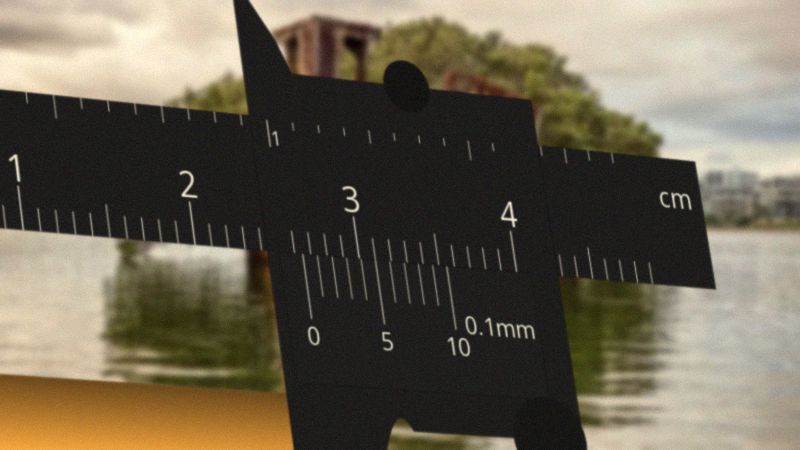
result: {"value": 26.5, "unit": "mm"}
